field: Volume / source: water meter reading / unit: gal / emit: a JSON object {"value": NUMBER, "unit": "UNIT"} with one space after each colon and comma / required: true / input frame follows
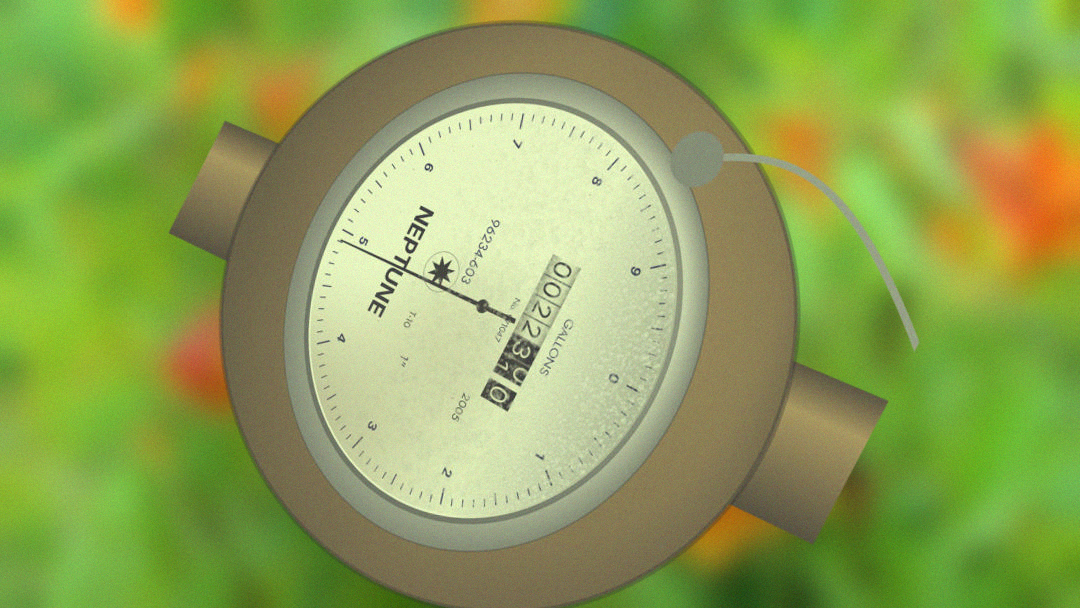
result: {"value": 22304.9, "unit": "gal"}
